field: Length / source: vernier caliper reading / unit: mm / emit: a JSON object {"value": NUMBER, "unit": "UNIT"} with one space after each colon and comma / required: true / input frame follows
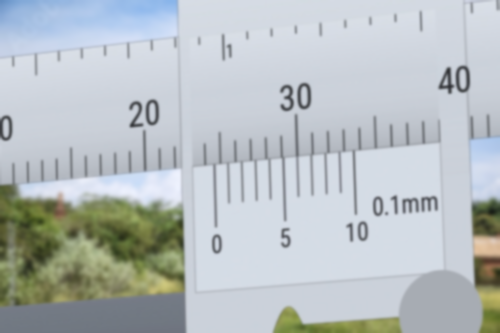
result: {"value": 24.6, "unit": "mm"}
